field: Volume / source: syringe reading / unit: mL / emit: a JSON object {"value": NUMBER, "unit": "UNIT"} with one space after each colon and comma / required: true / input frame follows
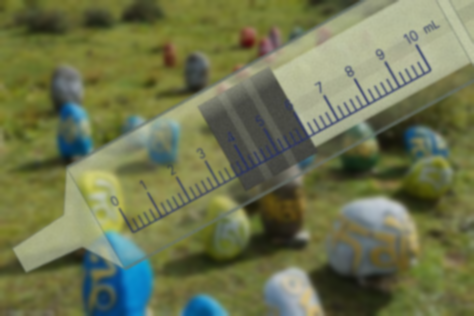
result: {"value": 3.6, "unit": "mL"}
